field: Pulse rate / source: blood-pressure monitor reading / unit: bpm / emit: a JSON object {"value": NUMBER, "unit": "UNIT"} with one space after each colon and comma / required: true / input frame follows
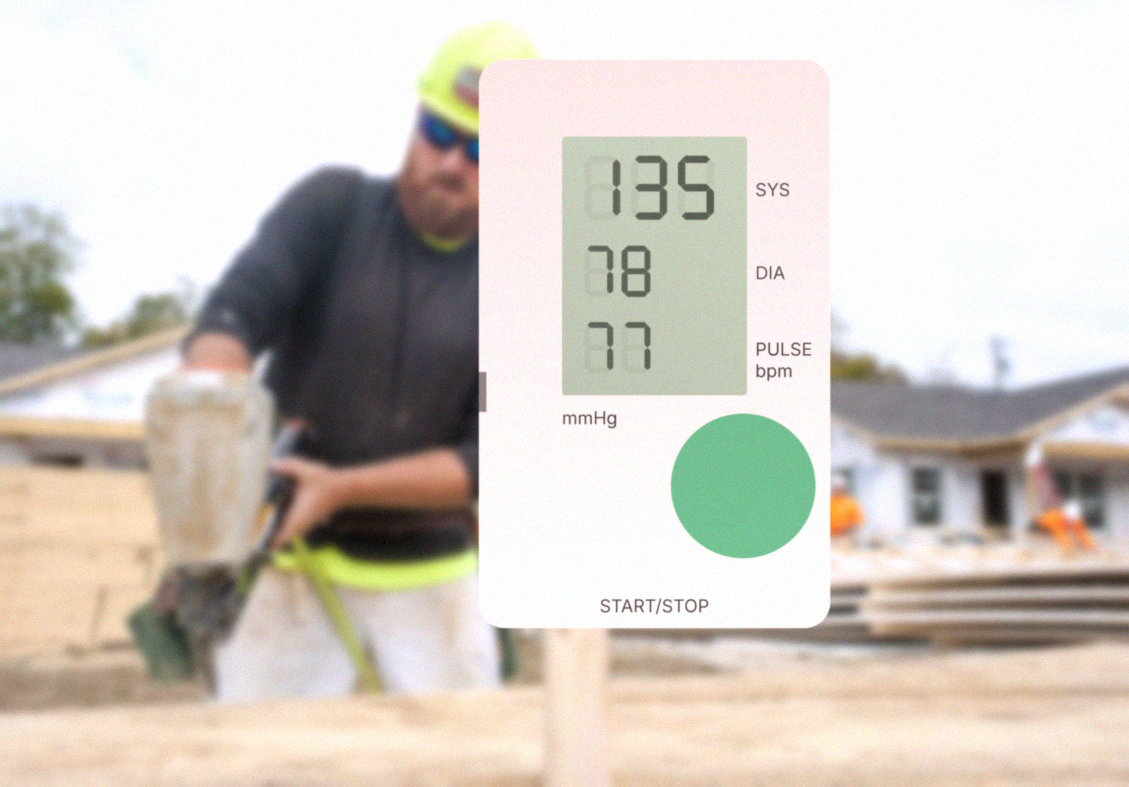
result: {"value": 77, "unit": "bpm"}
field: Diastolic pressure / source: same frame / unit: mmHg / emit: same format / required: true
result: {"value": 78, "unit": "mmHg"}
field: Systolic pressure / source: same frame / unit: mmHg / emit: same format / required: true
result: {"value": 135, "unit": "mmHg"}
